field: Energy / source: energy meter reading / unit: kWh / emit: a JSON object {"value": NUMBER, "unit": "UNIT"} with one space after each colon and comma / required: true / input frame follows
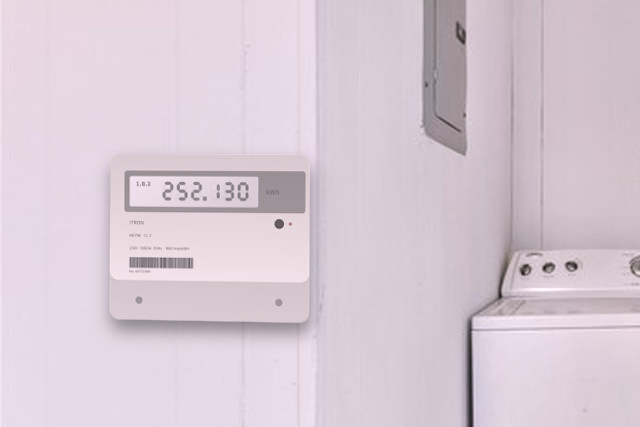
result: {"value": 252.130, "unit": "kWh"}
